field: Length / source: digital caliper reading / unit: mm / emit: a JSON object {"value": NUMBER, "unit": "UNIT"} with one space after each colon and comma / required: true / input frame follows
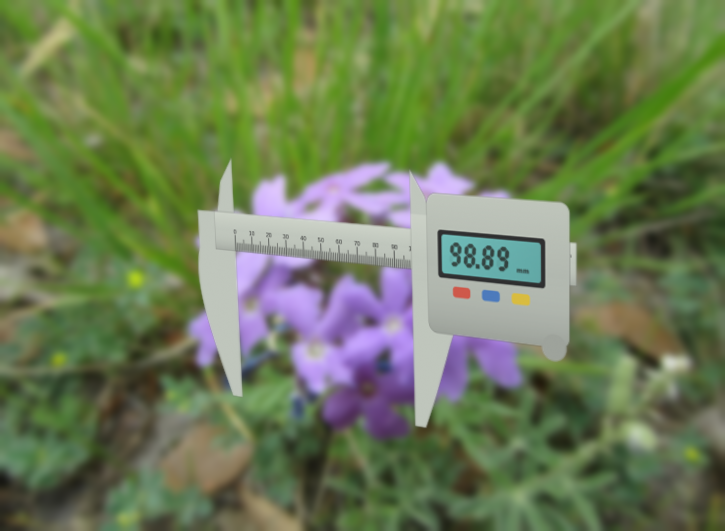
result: {"value": 98.89, "unit": "mm"}
